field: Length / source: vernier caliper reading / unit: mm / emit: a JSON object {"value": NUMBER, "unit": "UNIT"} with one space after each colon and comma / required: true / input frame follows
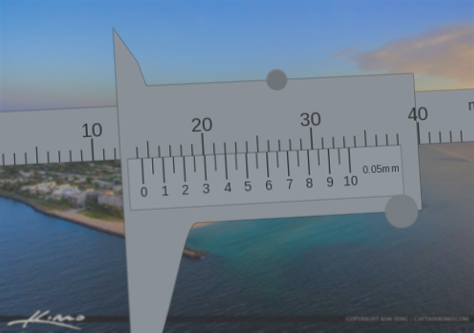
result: {"value": 14.4, "unit": "mm"}
